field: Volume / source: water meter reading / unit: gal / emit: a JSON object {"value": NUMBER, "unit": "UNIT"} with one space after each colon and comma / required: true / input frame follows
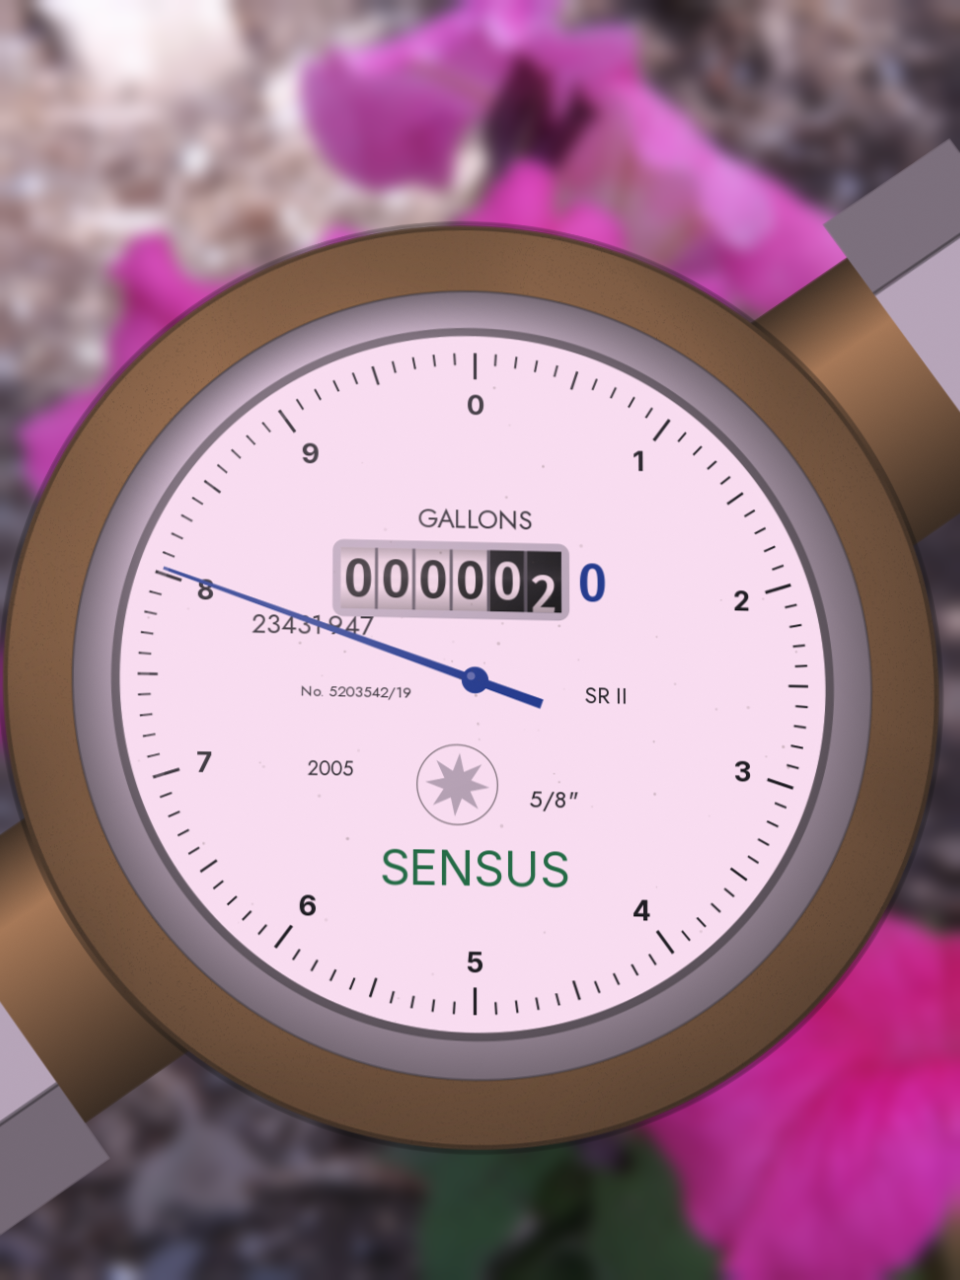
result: {"value": 18.0, "unit": "gal"}
